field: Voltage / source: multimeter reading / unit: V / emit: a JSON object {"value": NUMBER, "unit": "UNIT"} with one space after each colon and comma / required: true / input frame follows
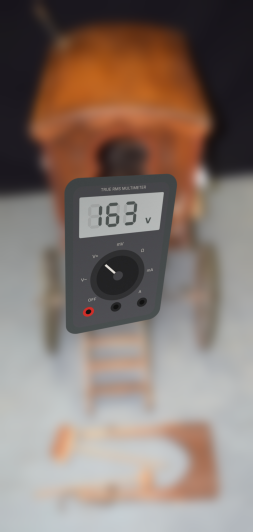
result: {"value": 163, "unit": "V"}
